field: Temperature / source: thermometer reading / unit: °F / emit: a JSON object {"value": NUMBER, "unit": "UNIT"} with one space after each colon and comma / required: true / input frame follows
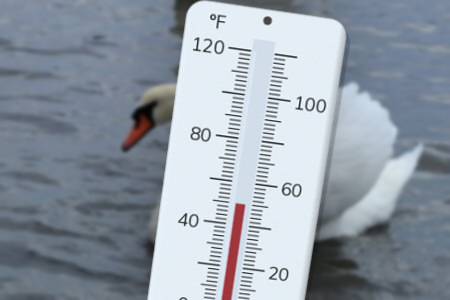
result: {"value": 50, "unit": "°F"}
